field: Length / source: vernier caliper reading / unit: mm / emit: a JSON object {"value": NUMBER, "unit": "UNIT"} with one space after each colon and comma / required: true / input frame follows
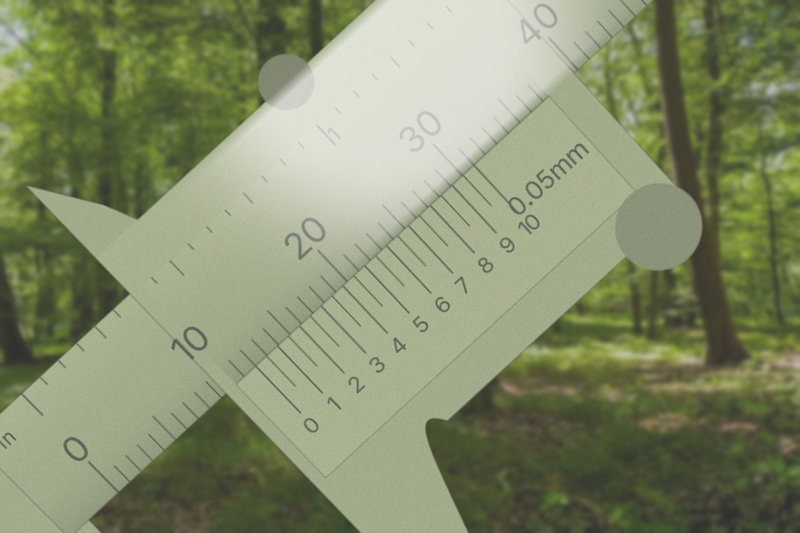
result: {"value": 12.0, "unit": "mm"}
